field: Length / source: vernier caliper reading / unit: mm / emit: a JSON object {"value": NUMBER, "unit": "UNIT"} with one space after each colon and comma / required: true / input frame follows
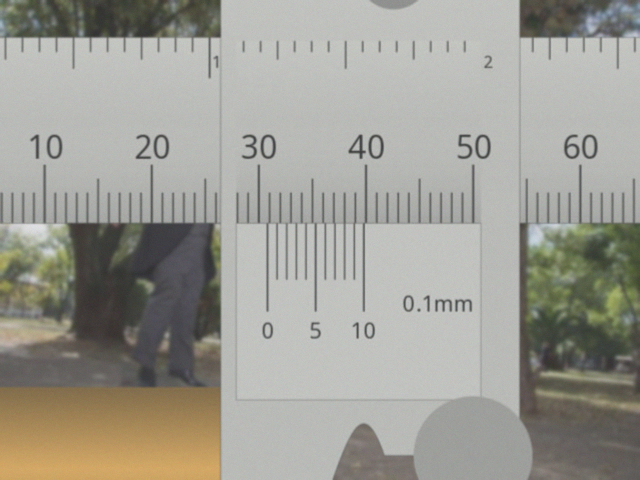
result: {"value": 30.8, "unit": "mm"}
